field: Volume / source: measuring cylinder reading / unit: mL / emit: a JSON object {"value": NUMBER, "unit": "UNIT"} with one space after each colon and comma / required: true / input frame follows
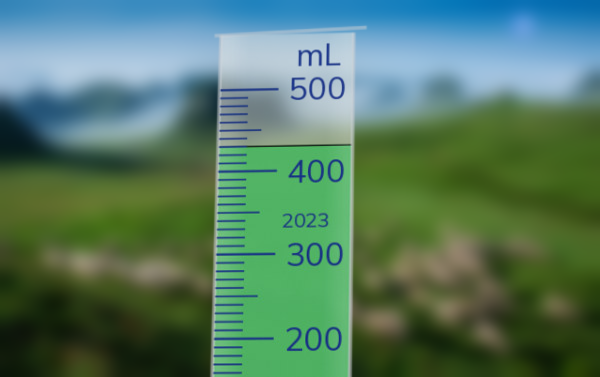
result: {"value": 430, "unit": "mL"}
